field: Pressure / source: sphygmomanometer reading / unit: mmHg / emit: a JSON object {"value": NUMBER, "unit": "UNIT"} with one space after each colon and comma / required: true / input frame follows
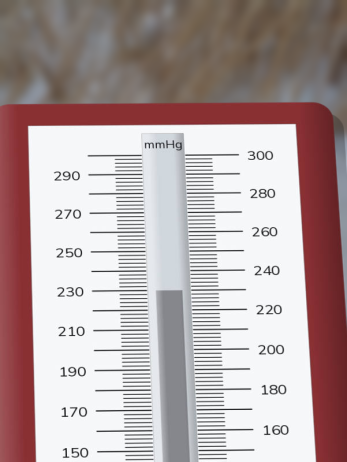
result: {"value": 230, "unit": "mmHg"}
